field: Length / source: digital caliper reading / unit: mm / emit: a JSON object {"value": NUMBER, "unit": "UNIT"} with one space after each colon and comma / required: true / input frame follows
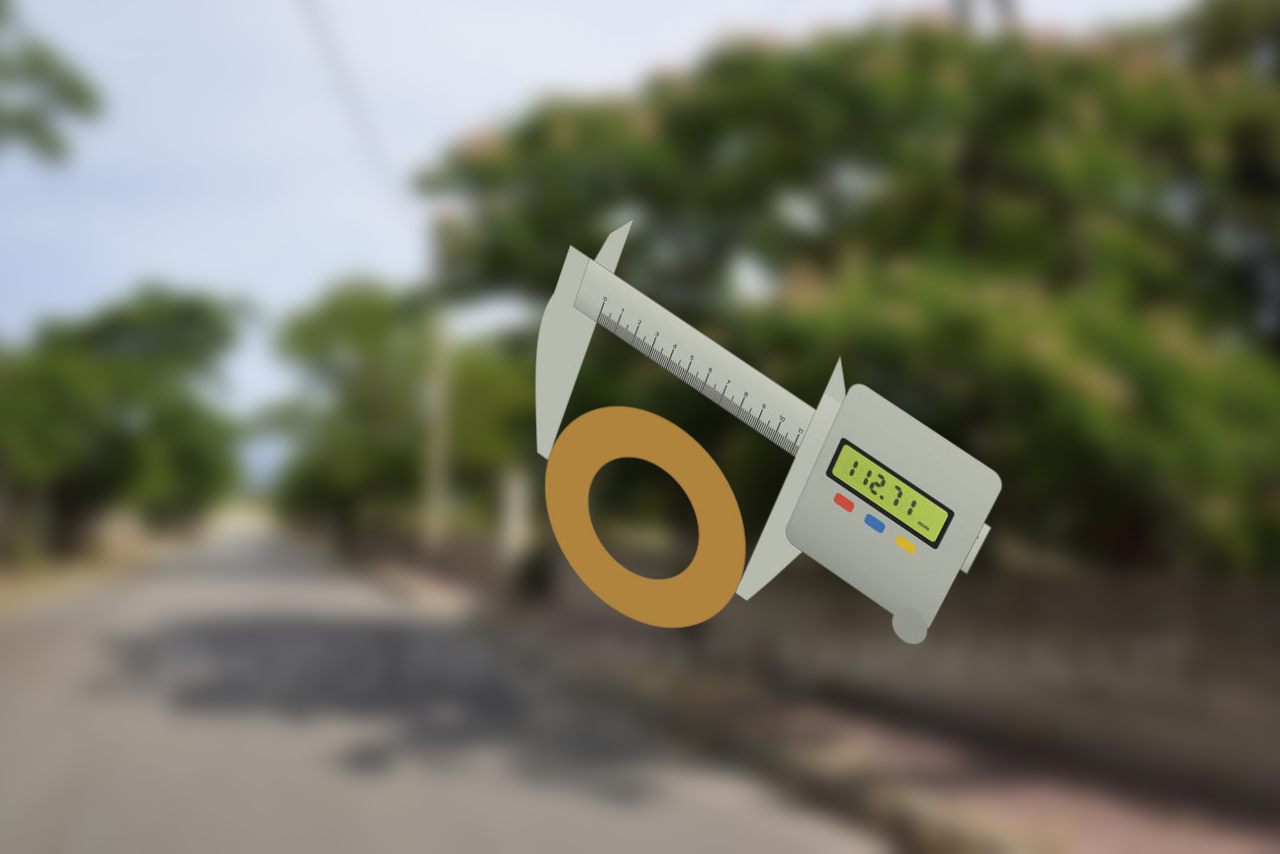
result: {"value": 112.71, "unit": "mm"}
